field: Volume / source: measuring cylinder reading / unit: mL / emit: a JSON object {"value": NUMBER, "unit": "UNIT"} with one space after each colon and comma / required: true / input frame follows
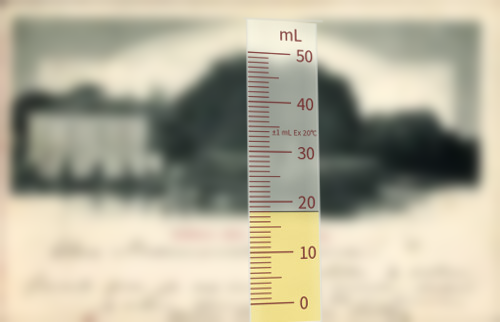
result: {"value": 18, "unit": "mL"}
